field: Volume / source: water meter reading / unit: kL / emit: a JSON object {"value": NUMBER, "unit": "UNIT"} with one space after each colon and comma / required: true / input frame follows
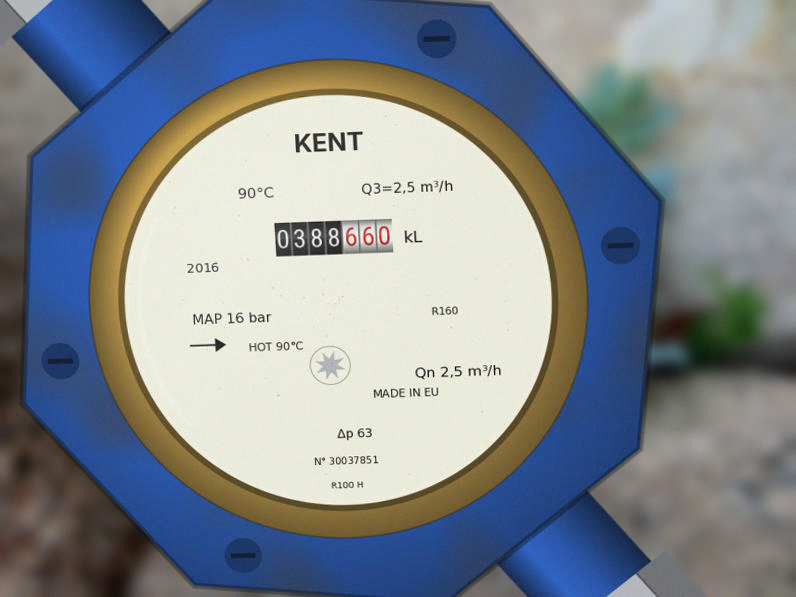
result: {"value": 388.660, "unit": "kL"}
